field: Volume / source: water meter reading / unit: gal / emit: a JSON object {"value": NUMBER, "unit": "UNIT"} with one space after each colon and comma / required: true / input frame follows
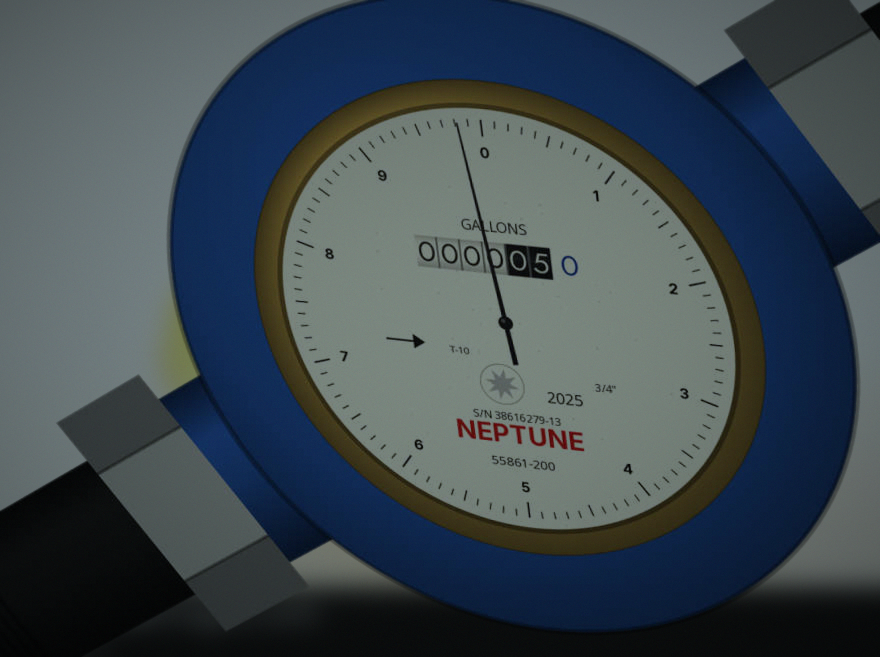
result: {"value": 49.8, "unit": "gal"}
